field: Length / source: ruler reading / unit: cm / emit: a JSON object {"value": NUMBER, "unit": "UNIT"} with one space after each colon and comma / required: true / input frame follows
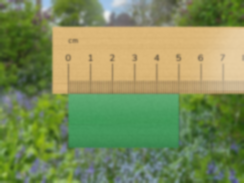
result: {"value": 5, "unit": "cm"}
